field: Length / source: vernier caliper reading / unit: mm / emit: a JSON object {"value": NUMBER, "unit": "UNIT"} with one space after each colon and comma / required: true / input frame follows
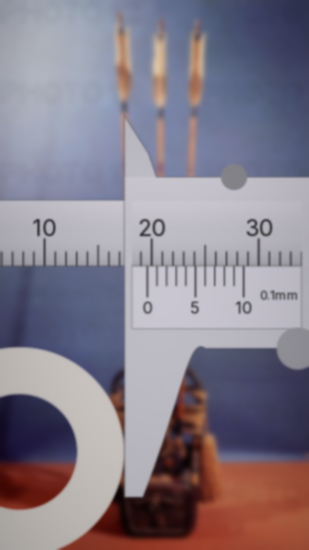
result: {"value": 19.6, "unit": "mm"}
